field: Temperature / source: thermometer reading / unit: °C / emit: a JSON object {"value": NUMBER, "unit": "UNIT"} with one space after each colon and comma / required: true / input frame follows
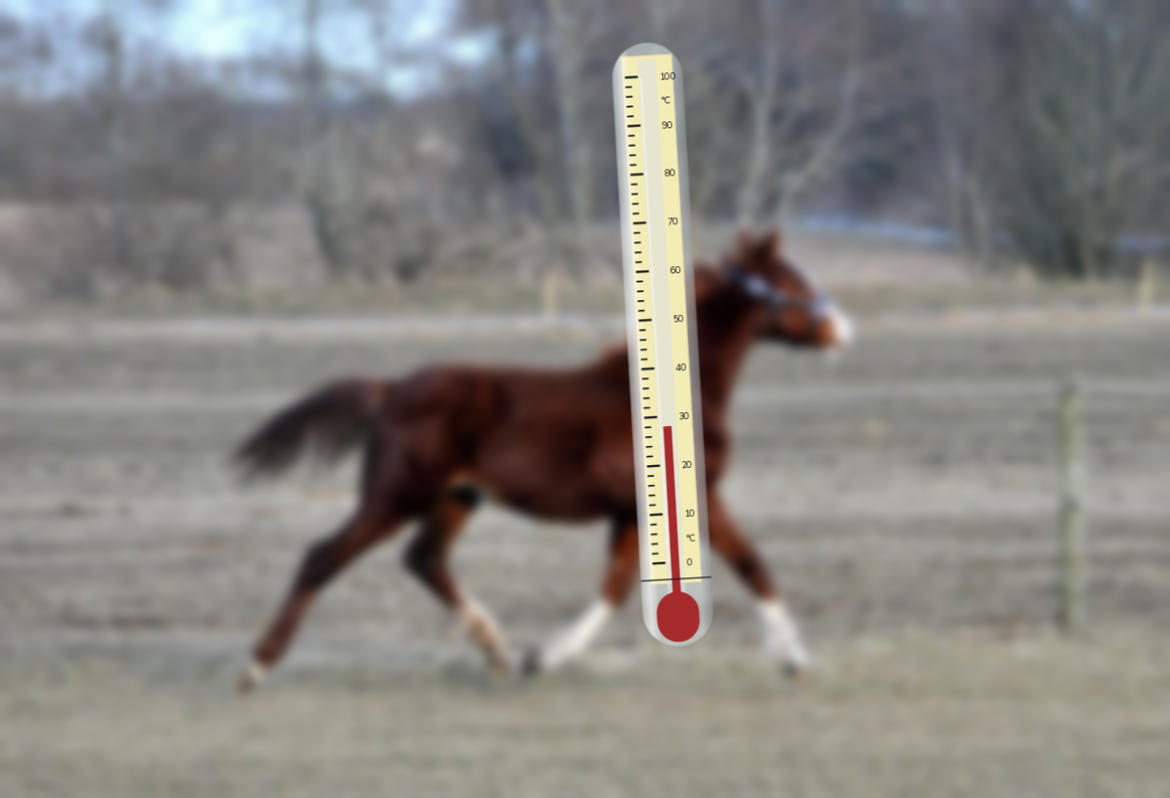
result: {"value": 28, "unit": "°C"}
